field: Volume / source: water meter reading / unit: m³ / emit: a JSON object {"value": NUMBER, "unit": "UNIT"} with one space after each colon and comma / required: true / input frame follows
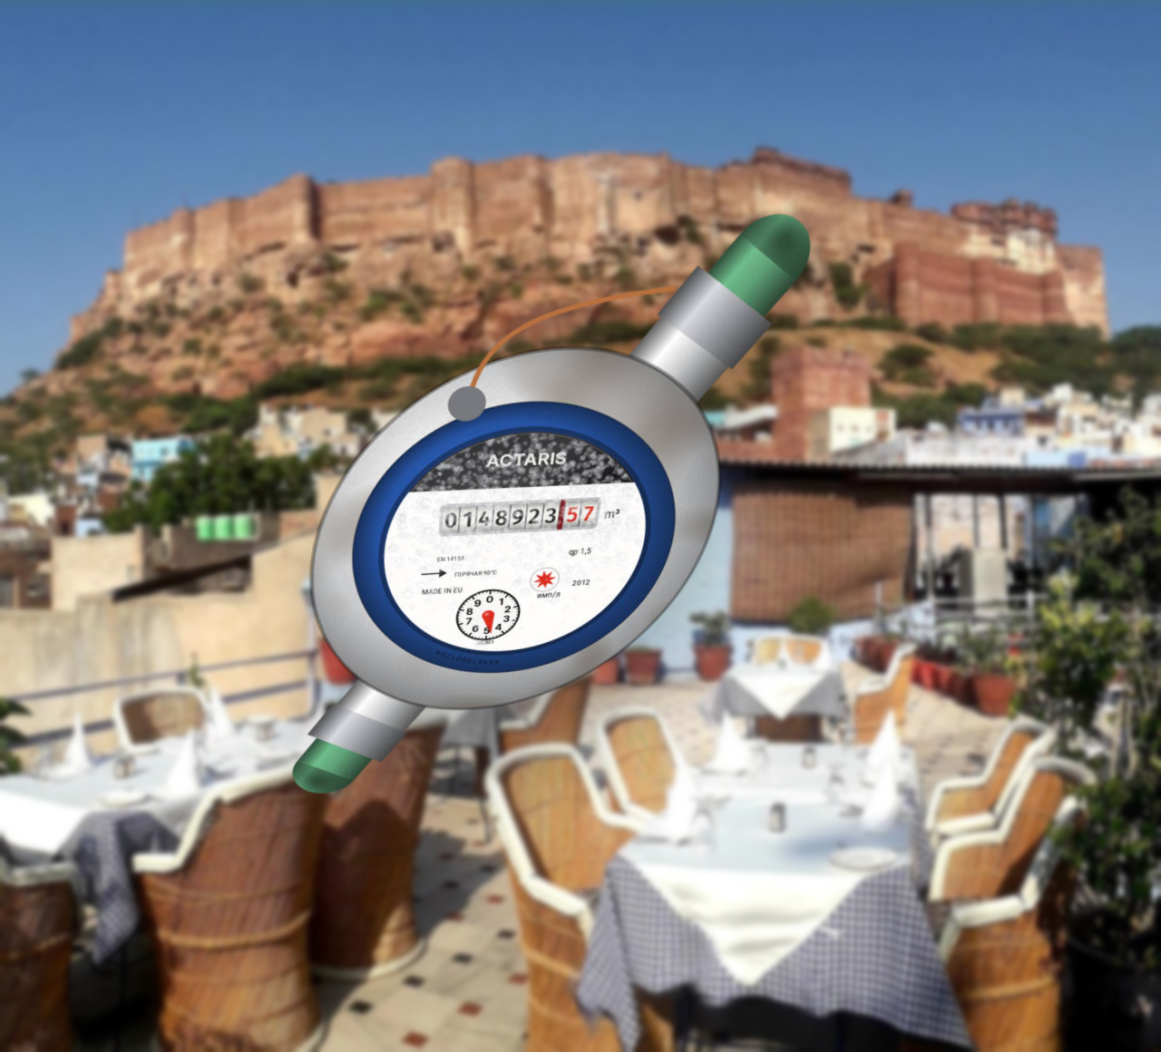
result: {"value": 148923.574, "unit": "m³"}
